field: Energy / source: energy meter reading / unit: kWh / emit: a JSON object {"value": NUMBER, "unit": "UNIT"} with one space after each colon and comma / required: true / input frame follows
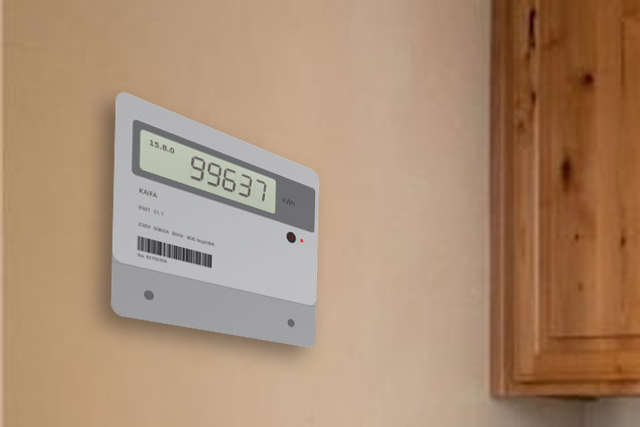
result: {"value": 99637, "unit": "kWh"}
